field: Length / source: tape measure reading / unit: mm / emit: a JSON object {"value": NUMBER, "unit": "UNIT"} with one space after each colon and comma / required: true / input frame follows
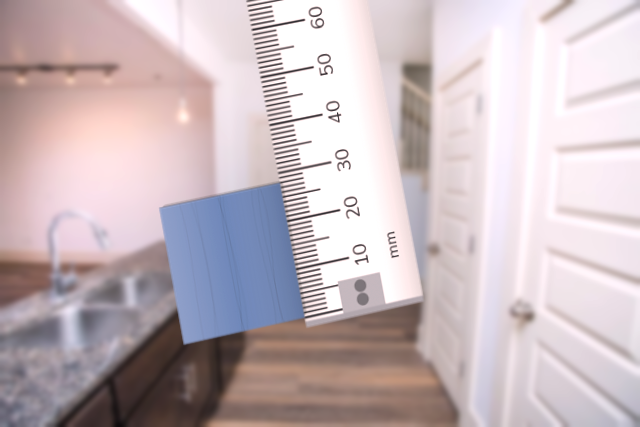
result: {"value": 28, "unit": "mm"}
